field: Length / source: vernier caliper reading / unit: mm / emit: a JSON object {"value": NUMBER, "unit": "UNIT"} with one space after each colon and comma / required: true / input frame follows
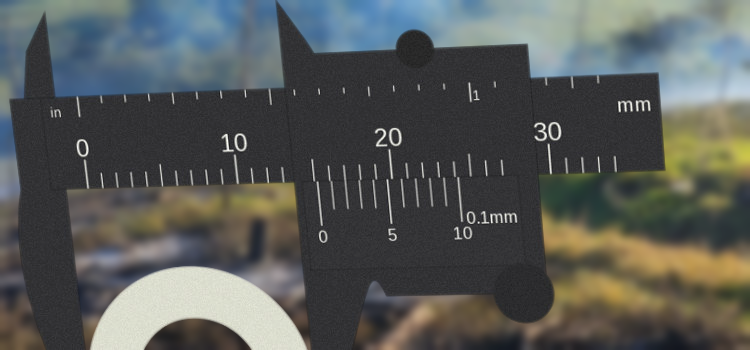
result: {"value": 15.2, "unit": "mm"}
